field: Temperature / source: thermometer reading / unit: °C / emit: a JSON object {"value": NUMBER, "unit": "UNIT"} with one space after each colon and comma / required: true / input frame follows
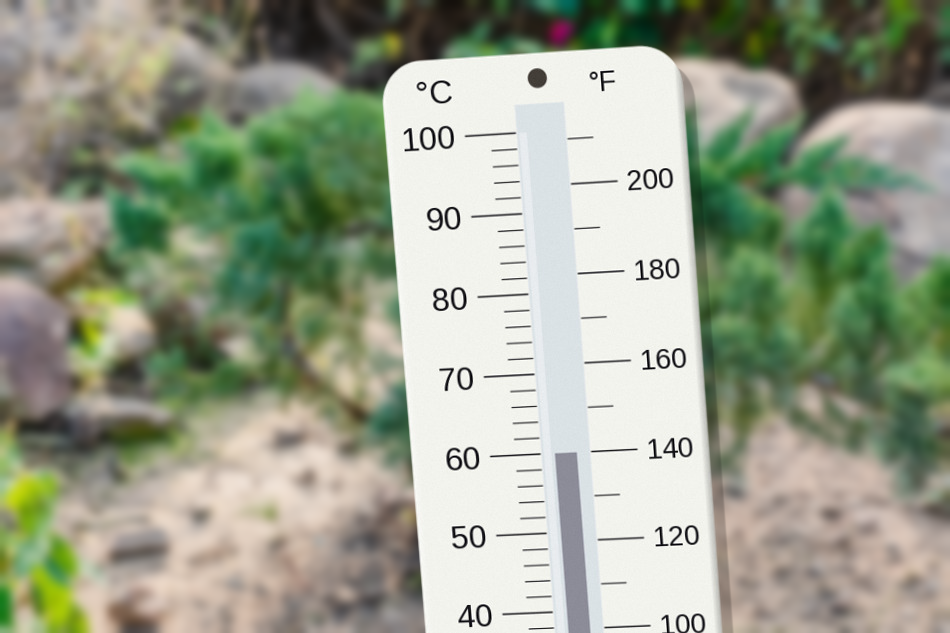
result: {"value": 60, "unit": "°C"}
